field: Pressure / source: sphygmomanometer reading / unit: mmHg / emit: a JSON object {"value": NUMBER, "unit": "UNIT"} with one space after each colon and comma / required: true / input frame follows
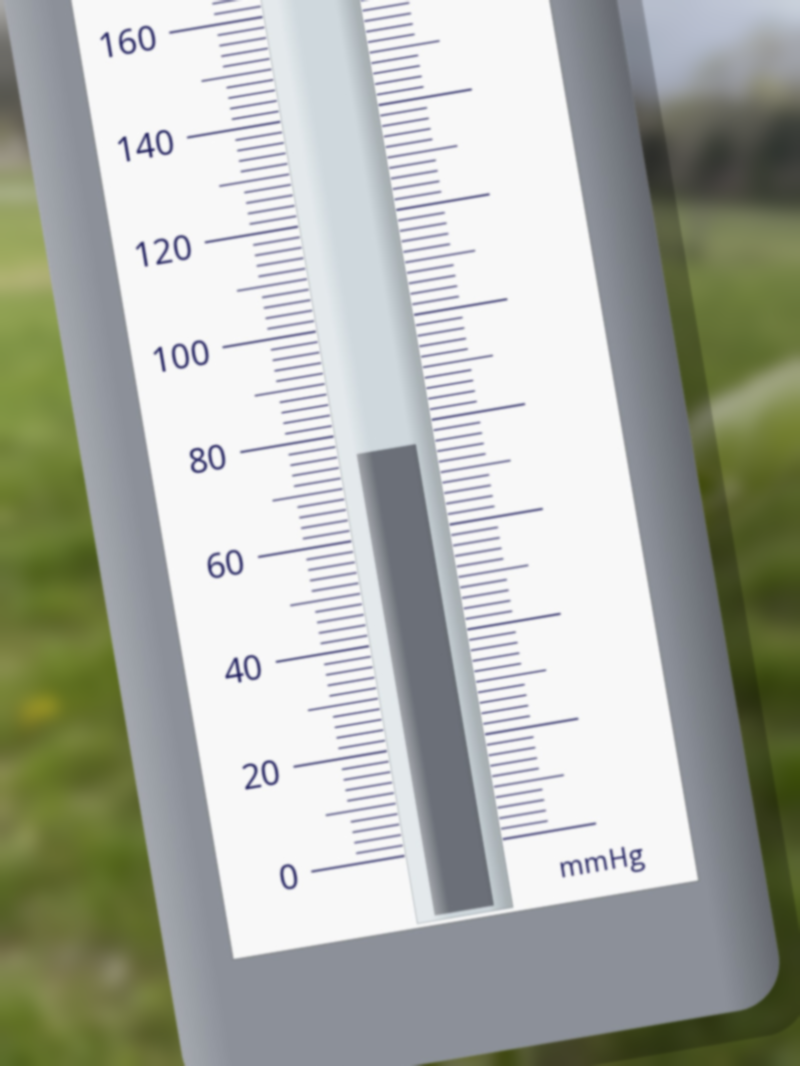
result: {"value": 76, "unit": "mmHg"}
